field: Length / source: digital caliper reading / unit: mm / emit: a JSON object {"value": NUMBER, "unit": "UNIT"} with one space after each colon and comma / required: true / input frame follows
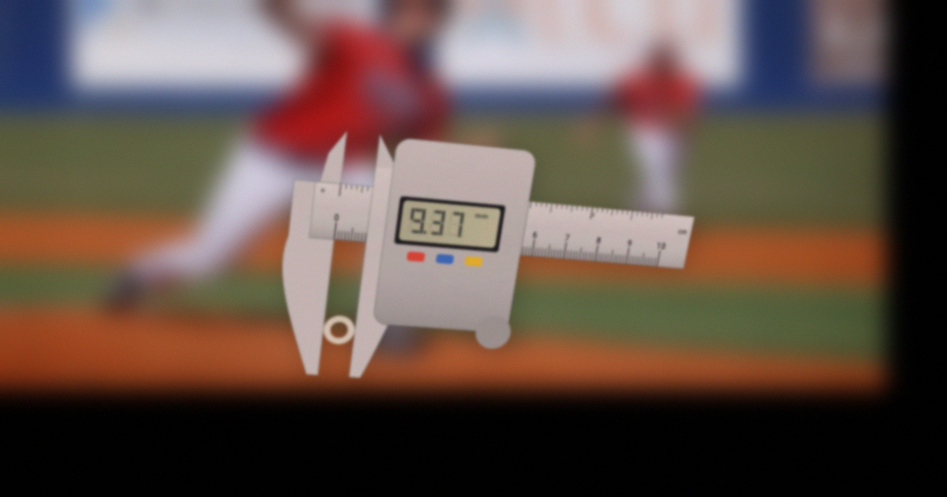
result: {"value": 9.37, "unit": "mm"}
